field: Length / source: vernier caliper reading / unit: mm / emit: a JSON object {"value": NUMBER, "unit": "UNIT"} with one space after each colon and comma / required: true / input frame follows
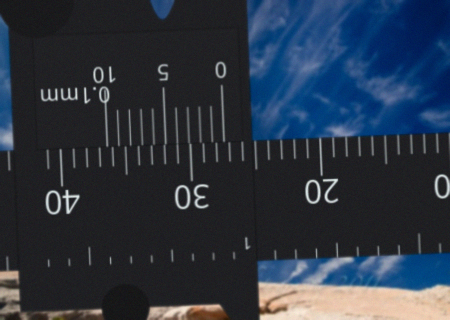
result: {"value": 27.4, "unit": "mm"}
